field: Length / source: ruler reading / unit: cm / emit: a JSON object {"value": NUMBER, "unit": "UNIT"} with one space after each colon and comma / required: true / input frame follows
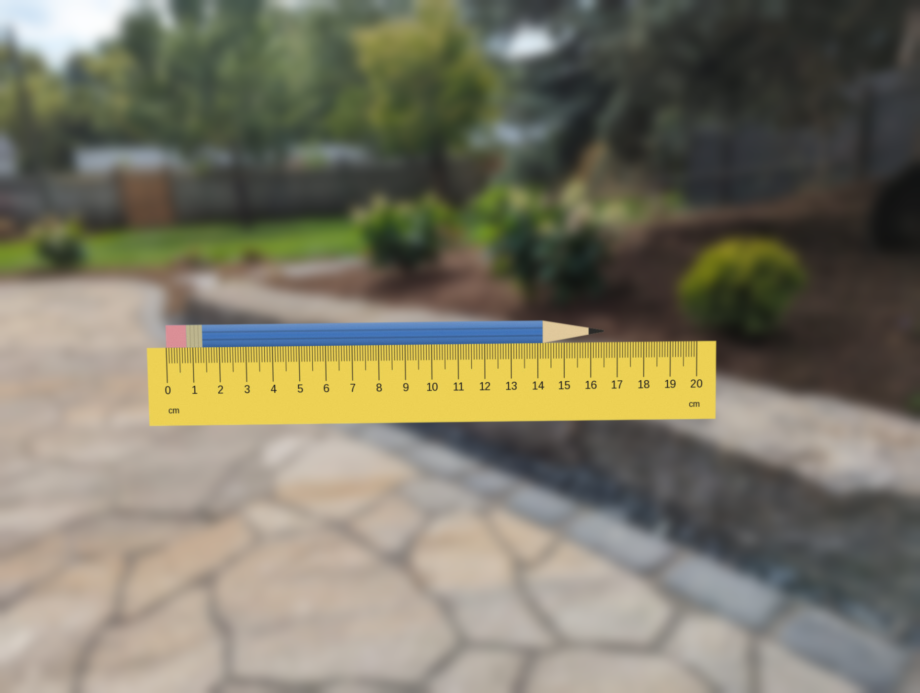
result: {"value": 16.5, "unit": "cm"}
